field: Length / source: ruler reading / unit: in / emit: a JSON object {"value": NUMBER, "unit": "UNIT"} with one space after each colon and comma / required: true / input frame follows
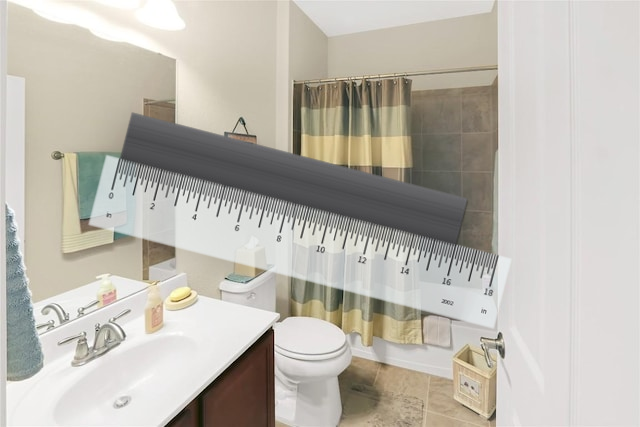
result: {"value": 16, "unit": "in"}
